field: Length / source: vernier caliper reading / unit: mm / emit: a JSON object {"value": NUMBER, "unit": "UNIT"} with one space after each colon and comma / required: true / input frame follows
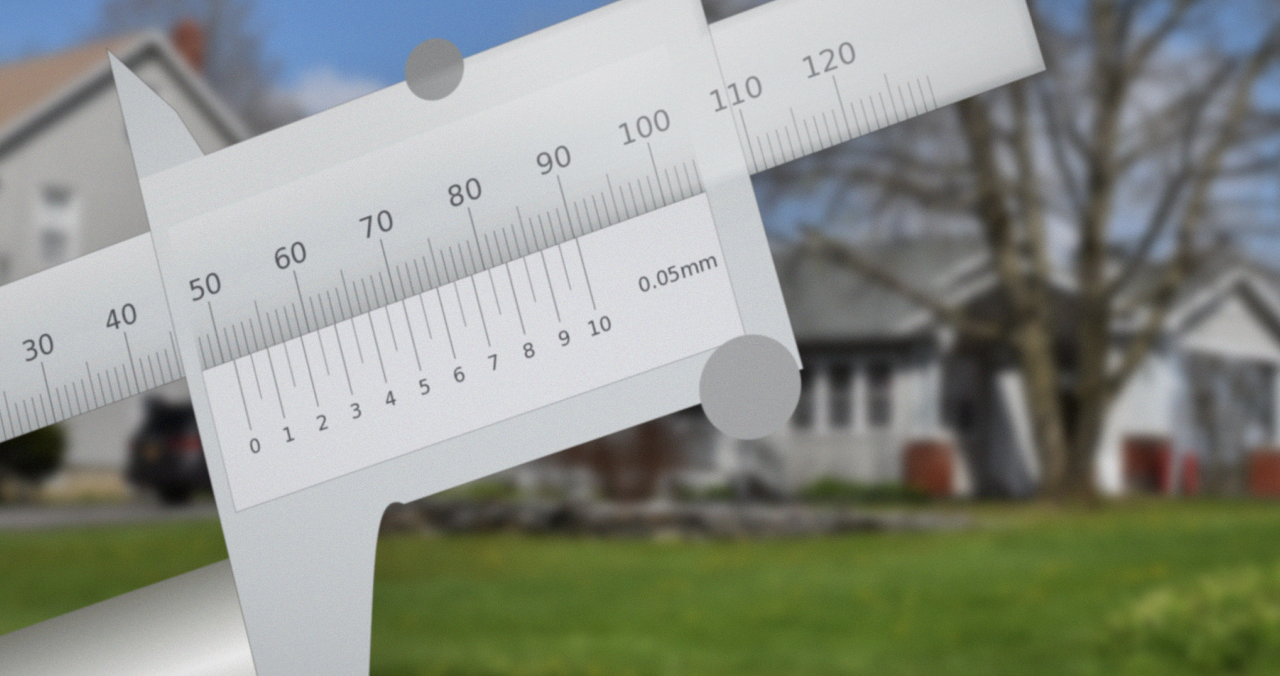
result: {"value": 51.2, "unit": "mm"}
